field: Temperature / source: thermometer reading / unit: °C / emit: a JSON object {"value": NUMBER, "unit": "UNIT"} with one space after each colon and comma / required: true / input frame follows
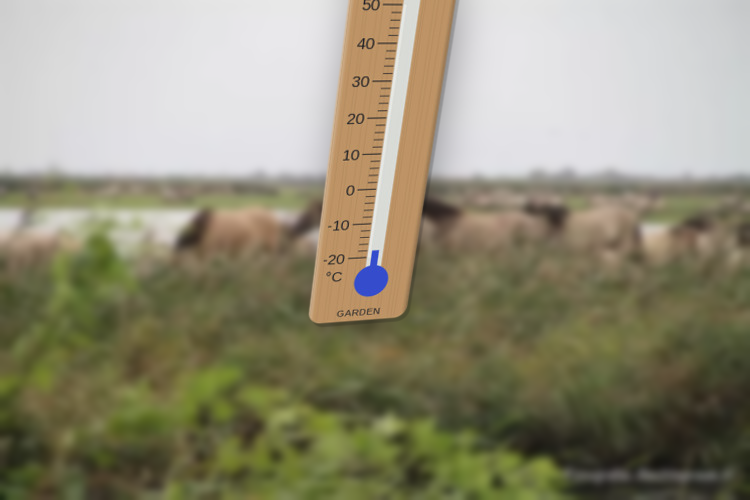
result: {"value": -18, "unit": "°C"}
